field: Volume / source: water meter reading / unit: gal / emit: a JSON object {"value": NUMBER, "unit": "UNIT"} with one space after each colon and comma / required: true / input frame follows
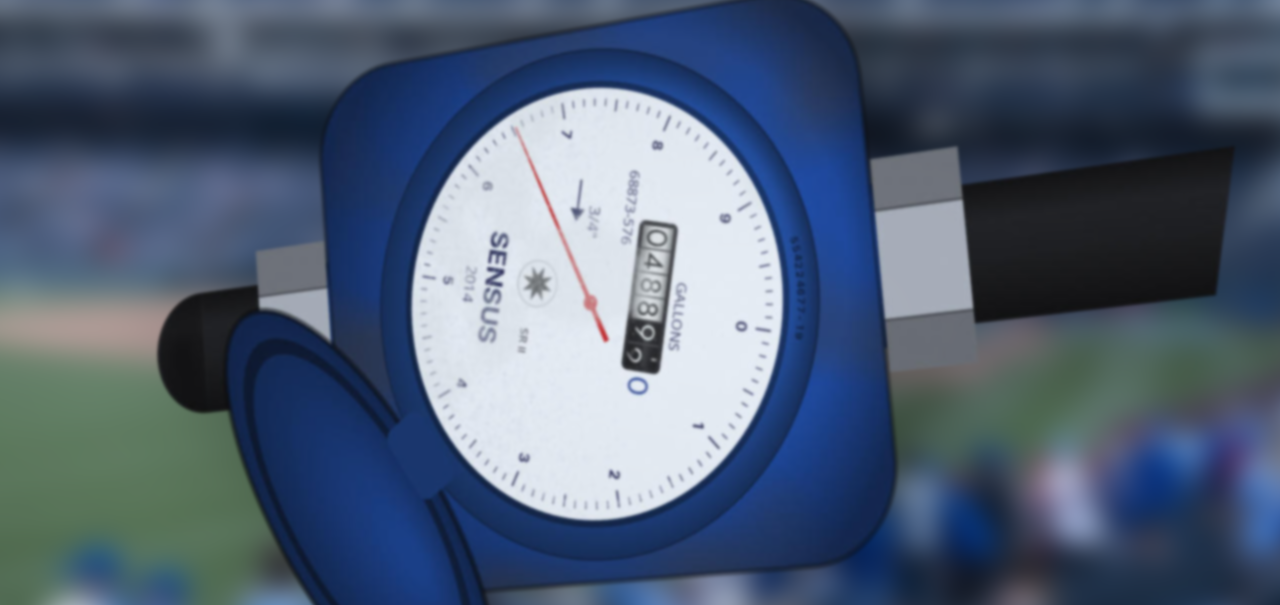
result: {"value": 488916.5, "unit": "gal"}
